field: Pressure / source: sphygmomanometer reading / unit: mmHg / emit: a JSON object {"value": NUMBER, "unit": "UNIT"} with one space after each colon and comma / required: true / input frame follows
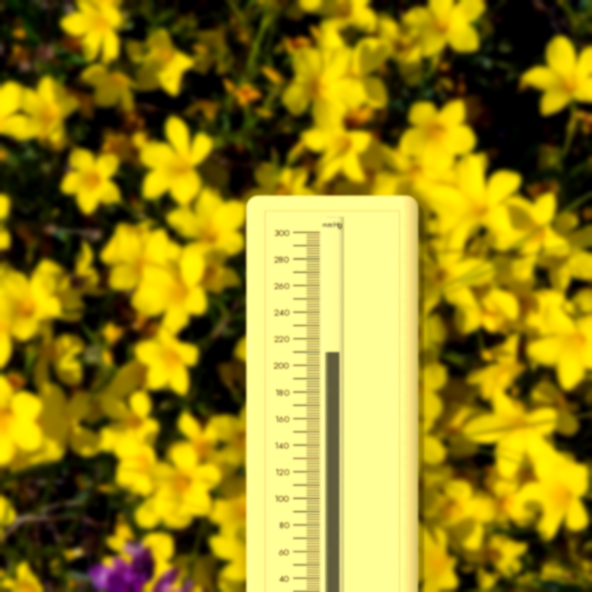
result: {"value": 210, "unit": "mmHg"}
